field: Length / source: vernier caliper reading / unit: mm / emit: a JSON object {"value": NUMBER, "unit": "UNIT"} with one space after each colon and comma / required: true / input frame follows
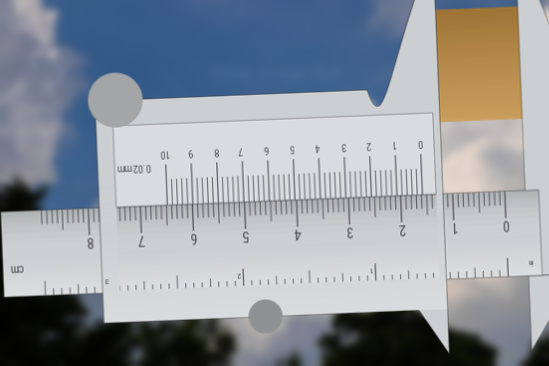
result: {"value": 15.8, "unit": "mm"}
